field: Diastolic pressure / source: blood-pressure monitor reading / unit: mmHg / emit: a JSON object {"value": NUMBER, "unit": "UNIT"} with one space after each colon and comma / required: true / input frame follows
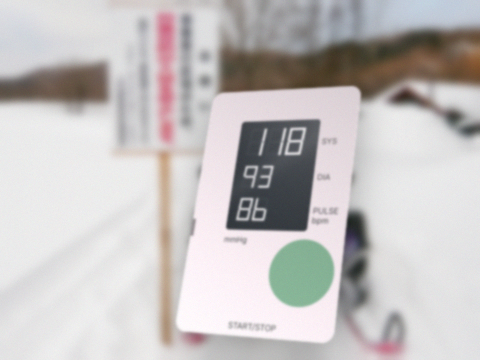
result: {"value": 93, "unit": "mmHg"}
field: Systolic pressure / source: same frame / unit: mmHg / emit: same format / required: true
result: {"value": 118, "unit": "mmHg"}
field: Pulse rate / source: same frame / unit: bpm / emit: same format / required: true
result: {"value": 86, "unit": "bpm"}
